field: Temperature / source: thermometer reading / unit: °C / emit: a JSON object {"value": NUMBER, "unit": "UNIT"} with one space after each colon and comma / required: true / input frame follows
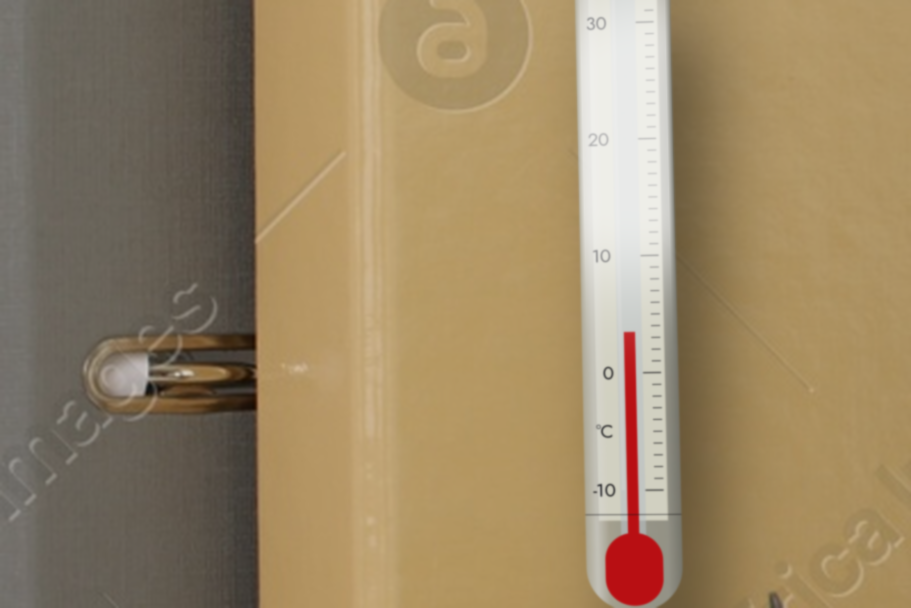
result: {"value": 3.5, "unit": "°C"}
